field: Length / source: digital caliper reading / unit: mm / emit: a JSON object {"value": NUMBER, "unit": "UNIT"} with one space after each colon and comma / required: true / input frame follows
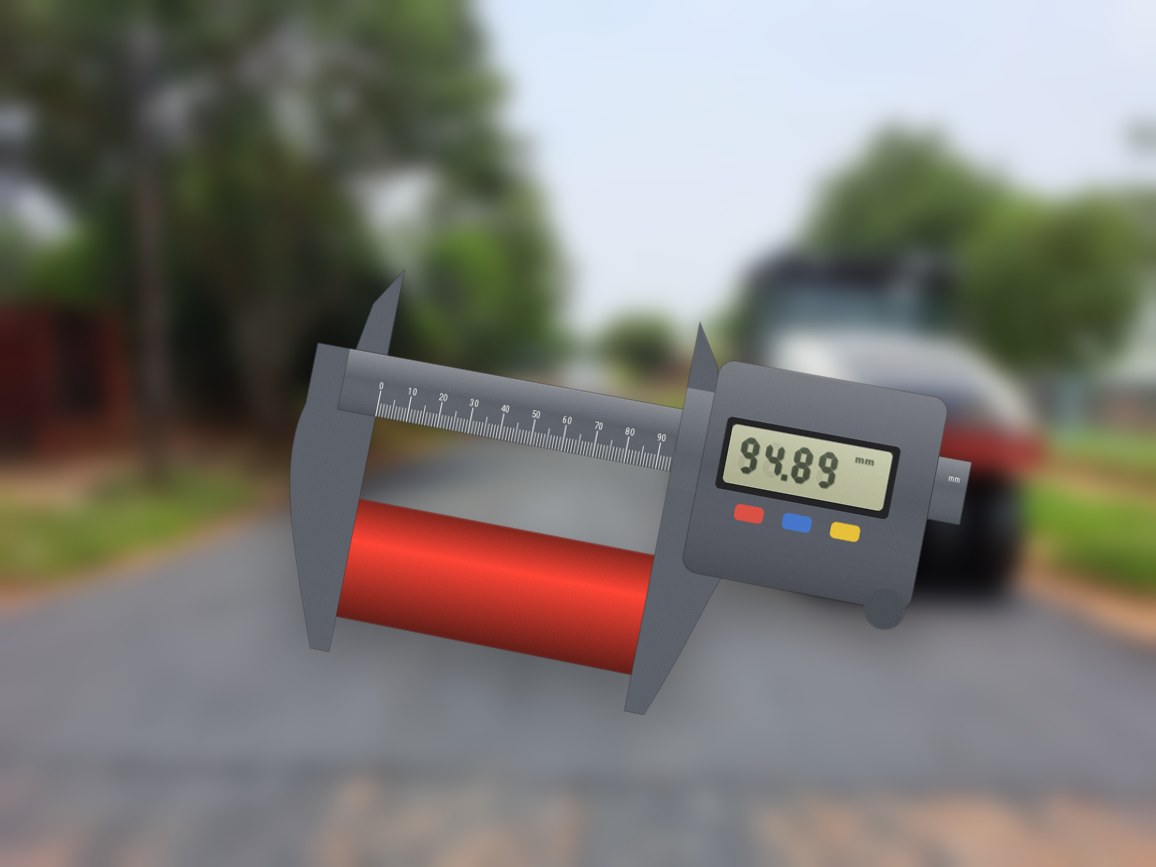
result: {"value": 94.89, "unit": "mm"}
